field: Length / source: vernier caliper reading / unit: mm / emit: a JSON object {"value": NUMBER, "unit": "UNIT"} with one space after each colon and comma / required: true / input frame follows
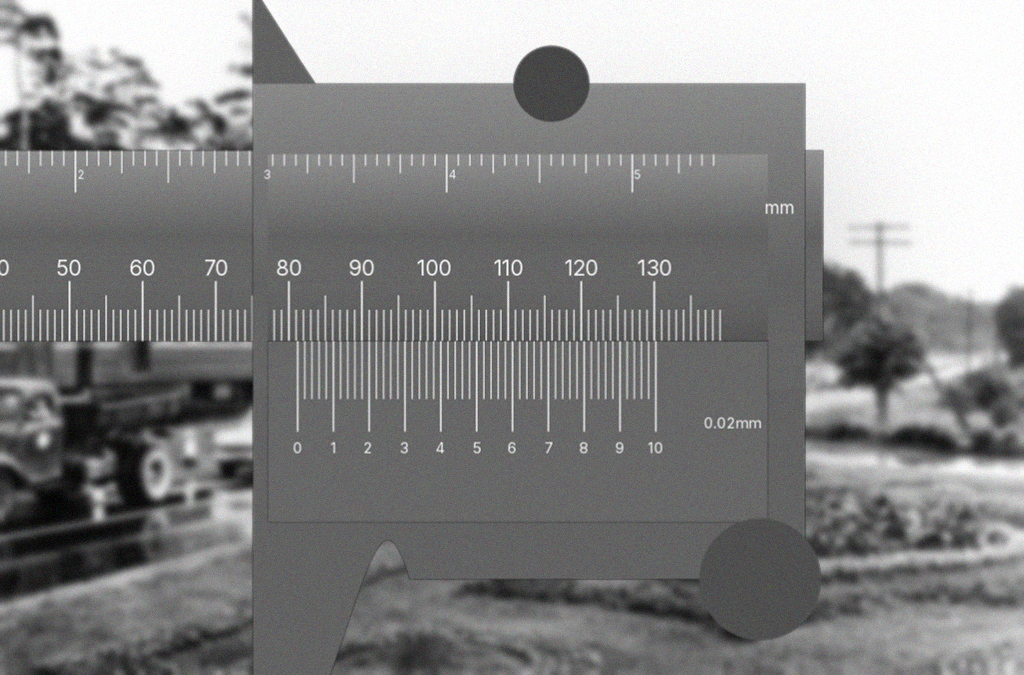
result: {"value": 81.2, "unit": "mm"}
